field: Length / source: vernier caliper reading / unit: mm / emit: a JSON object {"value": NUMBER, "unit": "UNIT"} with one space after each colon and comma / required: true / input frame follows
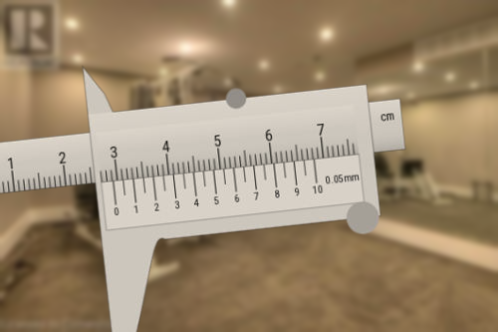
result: {"value": 29.2, "unit": "mm"}
